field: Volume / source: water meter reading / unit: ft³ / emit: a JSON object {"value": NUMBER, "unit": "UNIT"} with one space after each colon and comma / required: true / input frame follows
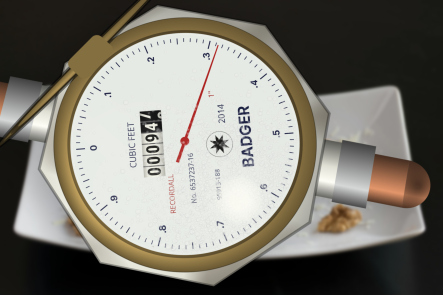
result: {"value": 947.31, "unit": "ft³"}
